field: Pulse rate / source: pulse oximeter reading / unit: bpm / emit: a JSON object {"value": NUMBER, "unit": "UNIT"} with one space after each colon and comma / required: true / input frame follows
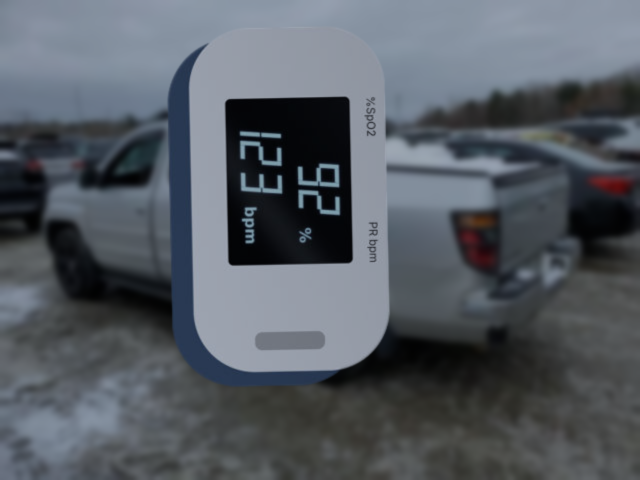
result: {"value": 123, "unit": "bpm"}
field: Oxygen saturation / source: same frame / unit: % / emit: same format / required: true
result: {"value": 92, "unit": "%"}
